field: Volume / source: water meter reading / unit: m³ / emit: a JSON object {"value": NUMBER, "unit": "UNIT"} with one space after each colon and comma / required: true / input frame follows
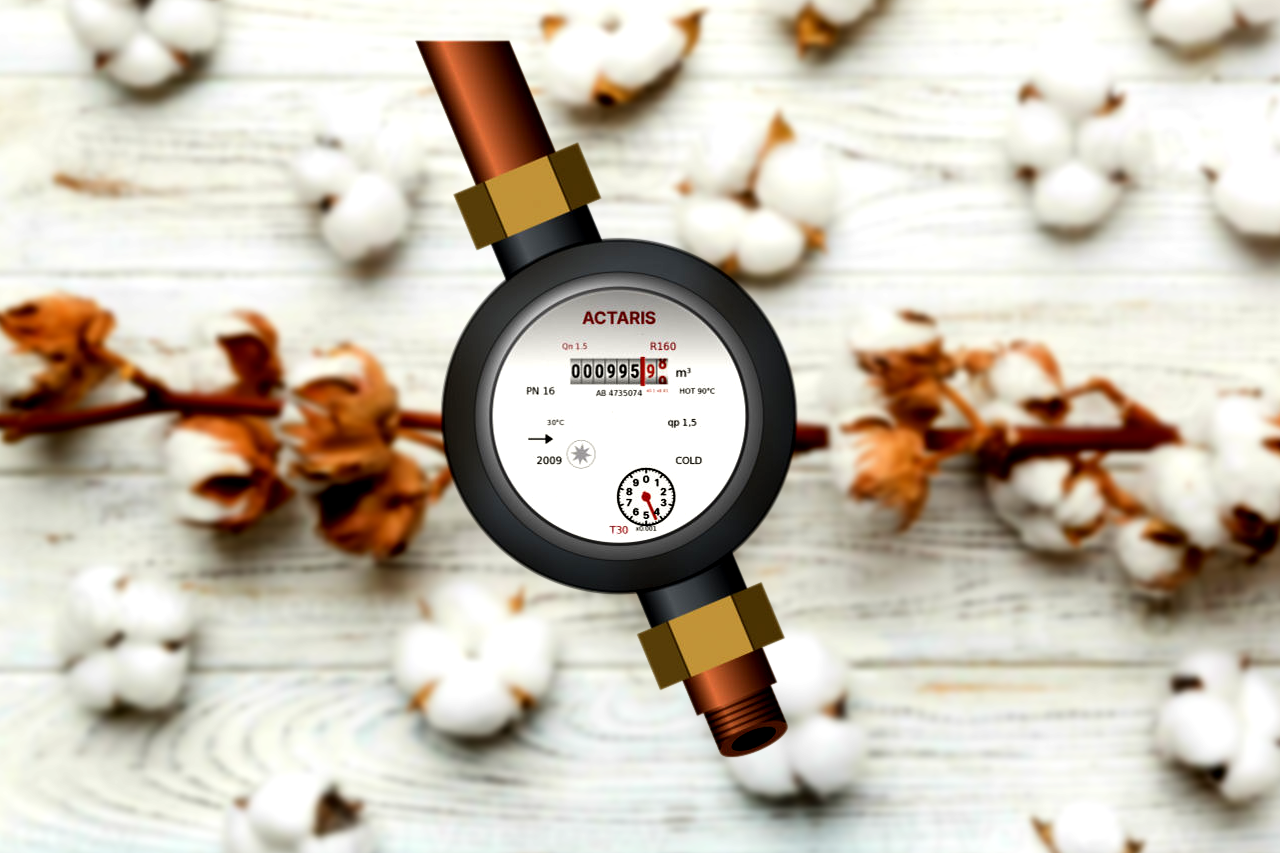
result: {"value": 995.984, "unit": "m³"}
